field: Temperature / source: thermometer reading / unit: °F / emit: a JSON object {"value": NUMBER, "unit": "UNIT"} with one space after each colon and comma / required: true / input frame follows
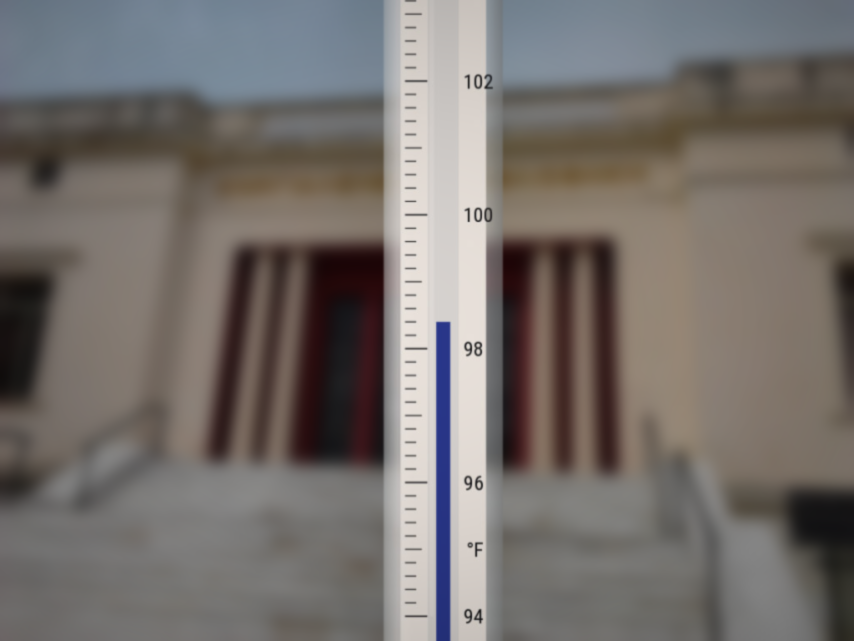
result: {"value": 98.4, "unit": "°F"}
